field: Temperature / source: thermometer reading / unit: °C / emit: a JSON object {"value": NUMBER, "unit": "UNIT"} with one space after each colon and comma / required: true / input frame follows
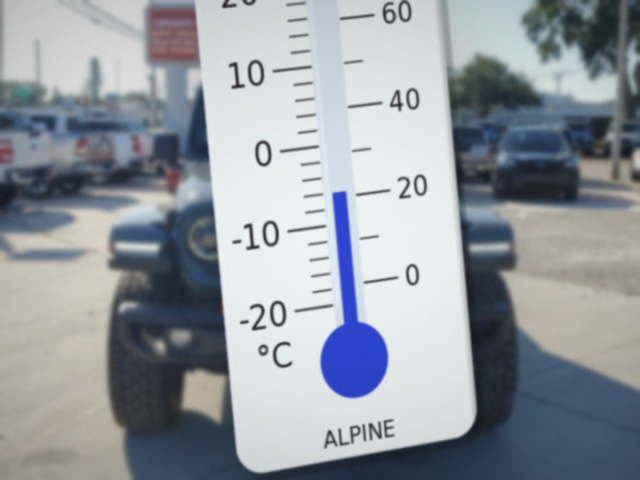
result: {"value": -6, "unit": "°C"}
